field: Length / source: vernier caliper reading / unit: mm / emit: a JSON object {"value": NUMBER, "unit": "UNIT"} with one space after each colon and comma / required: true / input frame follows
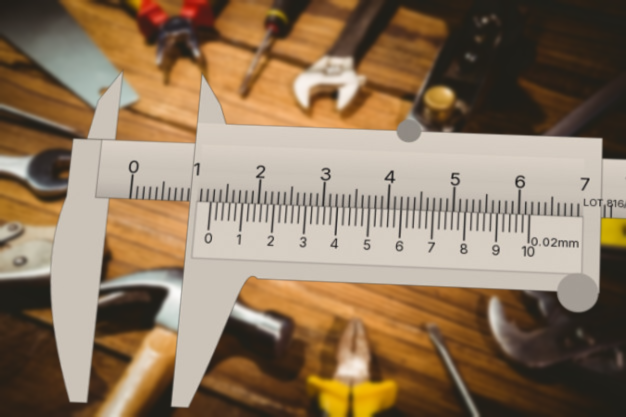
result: {"value": 12.6, "unit": "mm"}
